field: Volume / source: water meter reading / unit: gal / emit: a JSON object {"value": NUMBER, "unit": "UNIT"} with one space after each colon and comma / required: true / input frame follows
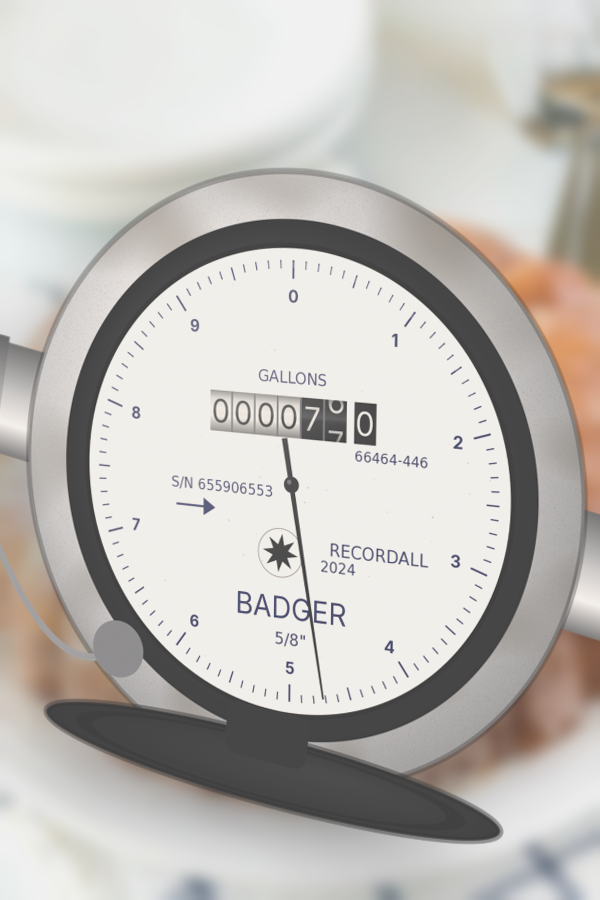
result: {"value": 764.7, "unit": "gal"}
